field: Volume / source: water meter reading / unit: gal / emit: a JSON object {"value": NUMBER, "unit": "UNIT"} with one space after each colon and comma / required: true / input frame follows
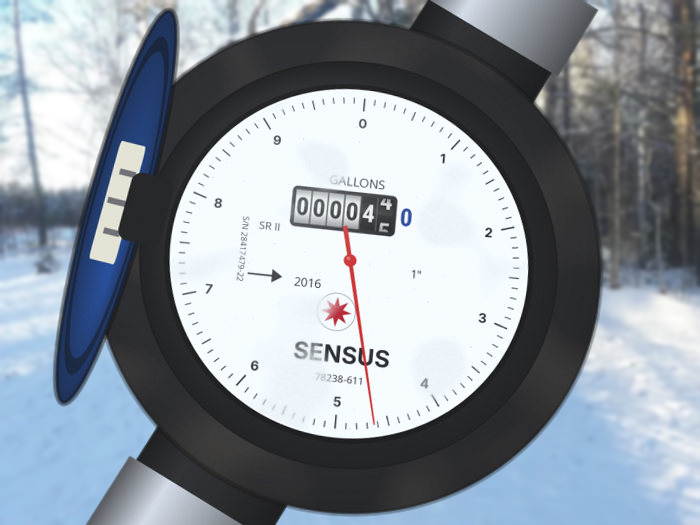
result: {"value": 444.6, "unit": "gal"}
